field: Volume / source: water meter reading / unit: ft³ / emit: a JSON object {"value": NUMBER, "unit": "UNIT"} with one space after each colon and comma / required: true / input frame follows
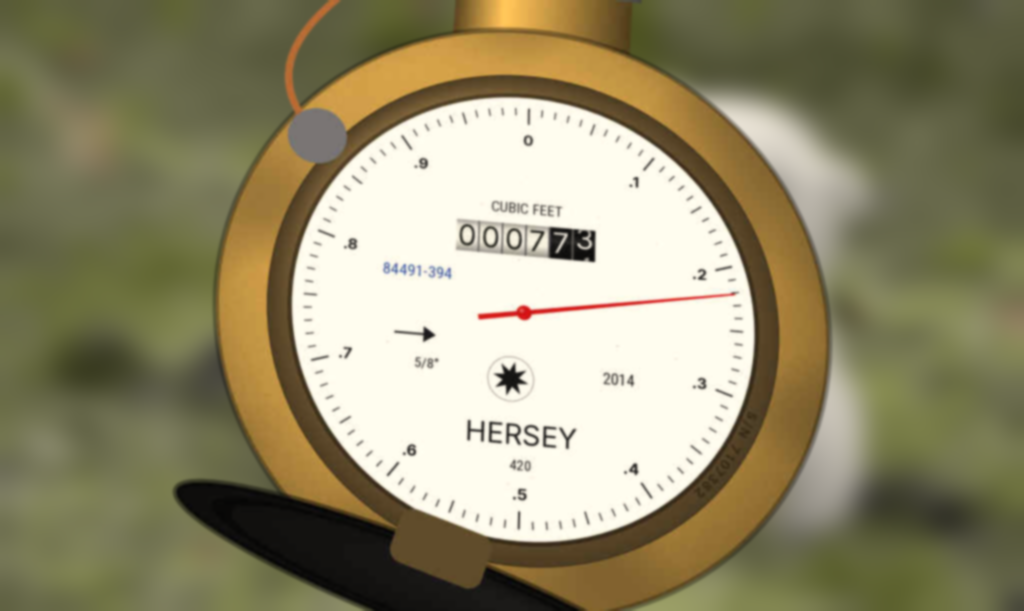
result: {"value": 773.22, "unit": "ft³"}
